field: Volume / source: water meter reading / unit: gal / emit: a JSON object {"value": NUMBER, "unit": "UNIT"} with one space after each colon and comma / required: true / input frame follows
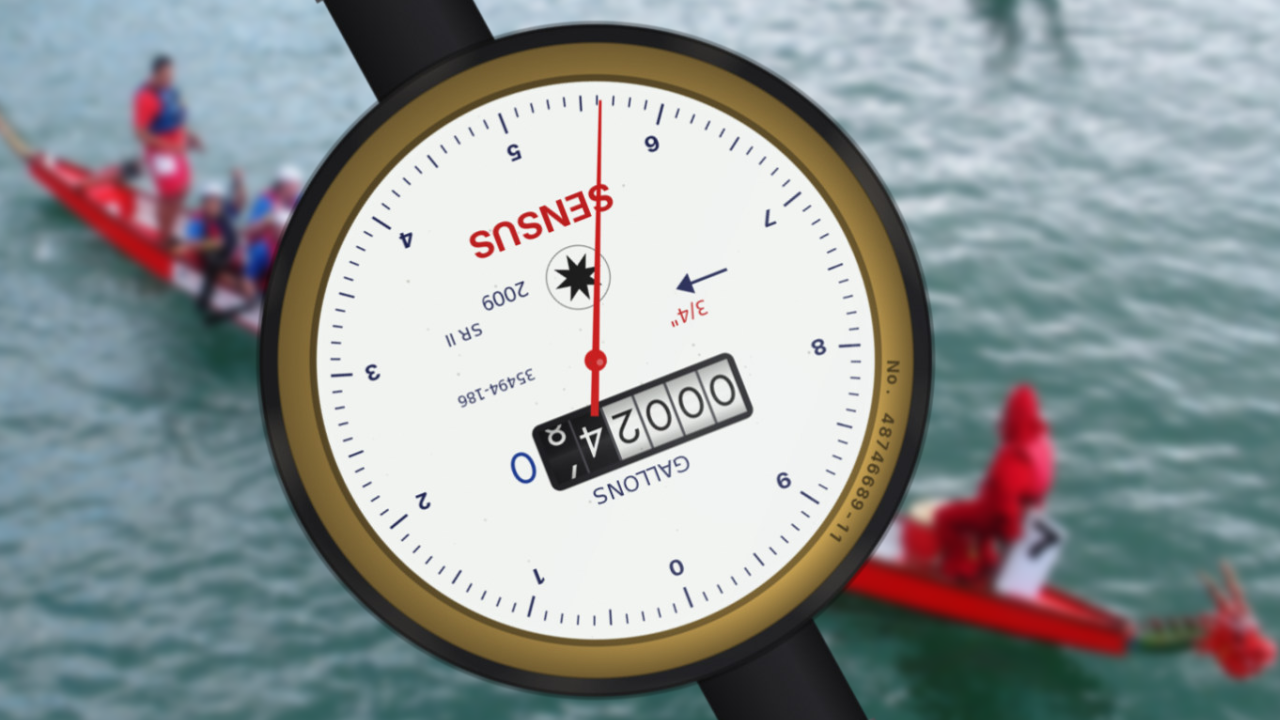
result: {"value": 2475.6, "unit": "gal"}
